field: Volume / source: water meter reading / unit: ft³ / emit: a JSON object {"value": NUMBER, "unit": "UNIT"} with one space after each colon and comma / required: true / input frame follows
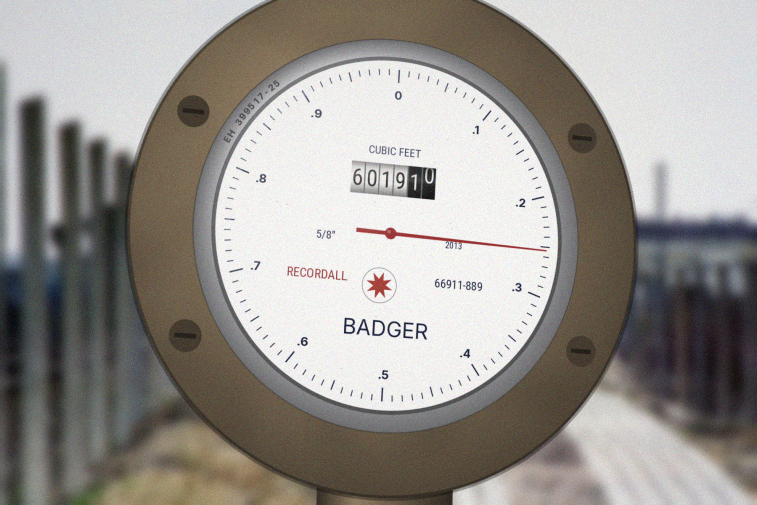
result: {"value": 601910.25, "unit": "ft³"}
